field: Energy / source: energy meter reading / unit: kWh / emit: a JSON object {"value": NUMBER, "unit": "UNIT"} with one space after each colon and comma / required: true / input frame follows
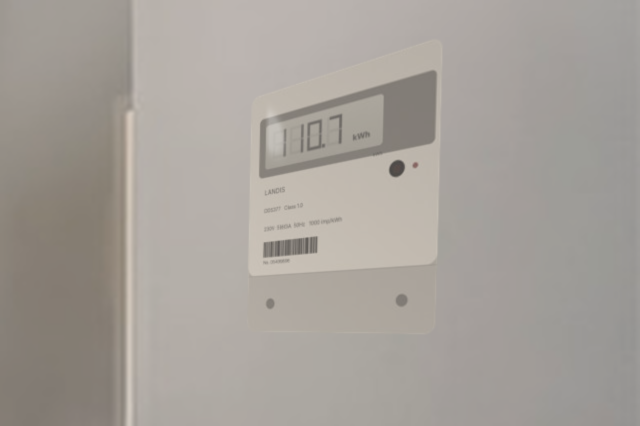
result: {"value": 110.7, "unit": "kWh"}
